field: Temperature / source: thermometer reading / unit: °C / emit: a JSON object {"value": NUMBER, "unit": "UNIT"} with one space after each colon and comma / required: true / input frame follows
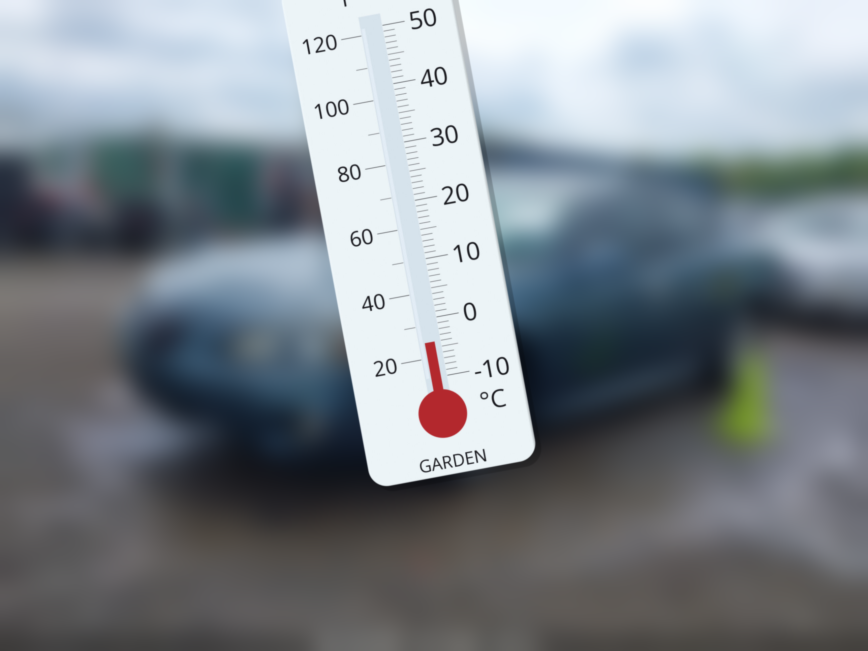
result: {"value": -4, "unit": "°C"}
